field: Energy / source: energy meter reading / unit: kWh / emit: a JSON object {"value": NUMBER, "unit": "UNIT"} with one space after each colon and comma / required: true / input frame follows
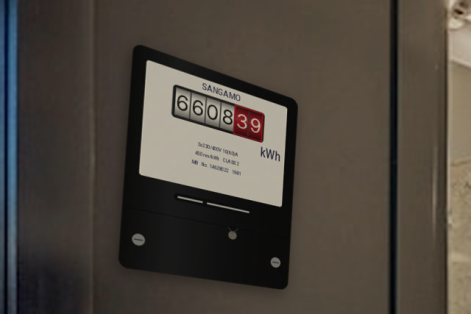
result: {"value": 6608.39, "unit": "kWh"}
